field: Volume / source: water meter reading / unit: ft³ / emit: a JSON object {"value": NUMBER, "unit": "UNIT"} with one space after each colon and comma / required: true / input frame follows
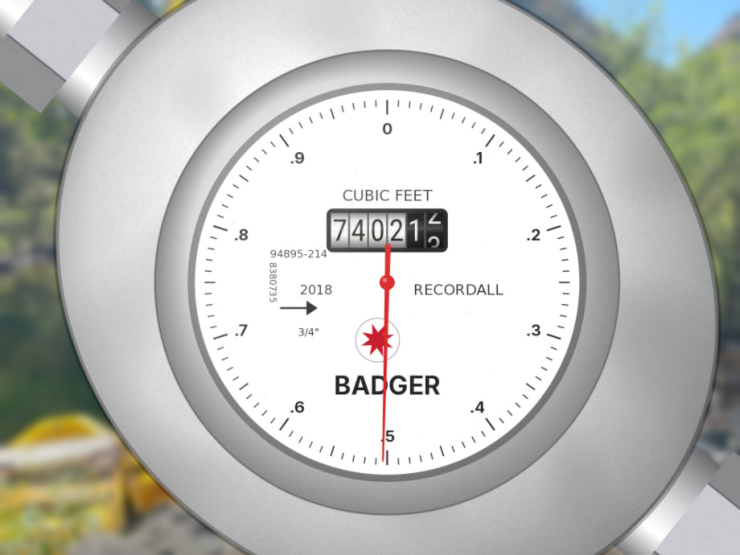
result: {"value": 740212.50, "unit": "ft³"}
